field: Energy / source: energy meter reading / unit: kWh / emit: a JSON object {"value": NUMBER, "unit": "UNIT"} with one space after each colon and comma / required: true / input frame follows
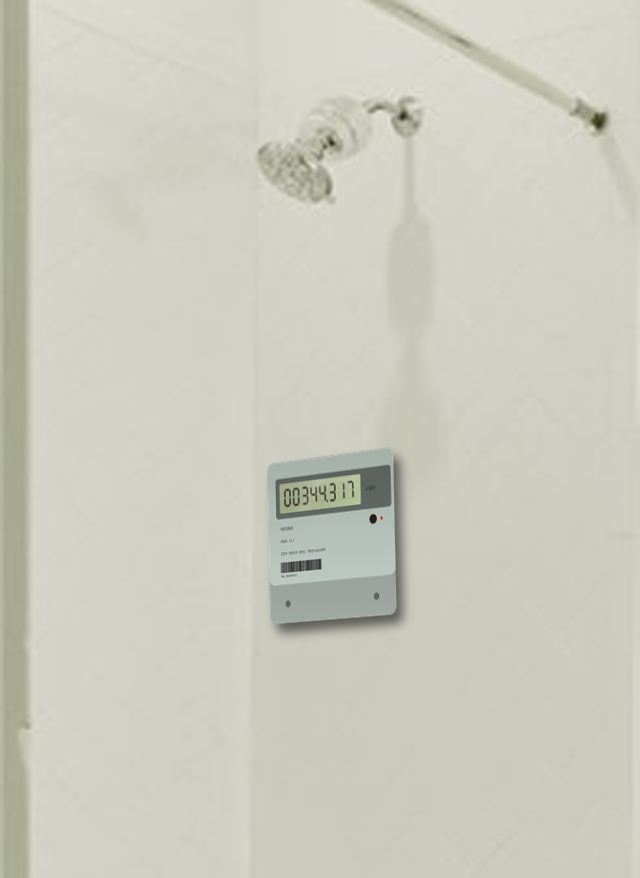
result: {"value": 344.317, "unit": "kWh"}
